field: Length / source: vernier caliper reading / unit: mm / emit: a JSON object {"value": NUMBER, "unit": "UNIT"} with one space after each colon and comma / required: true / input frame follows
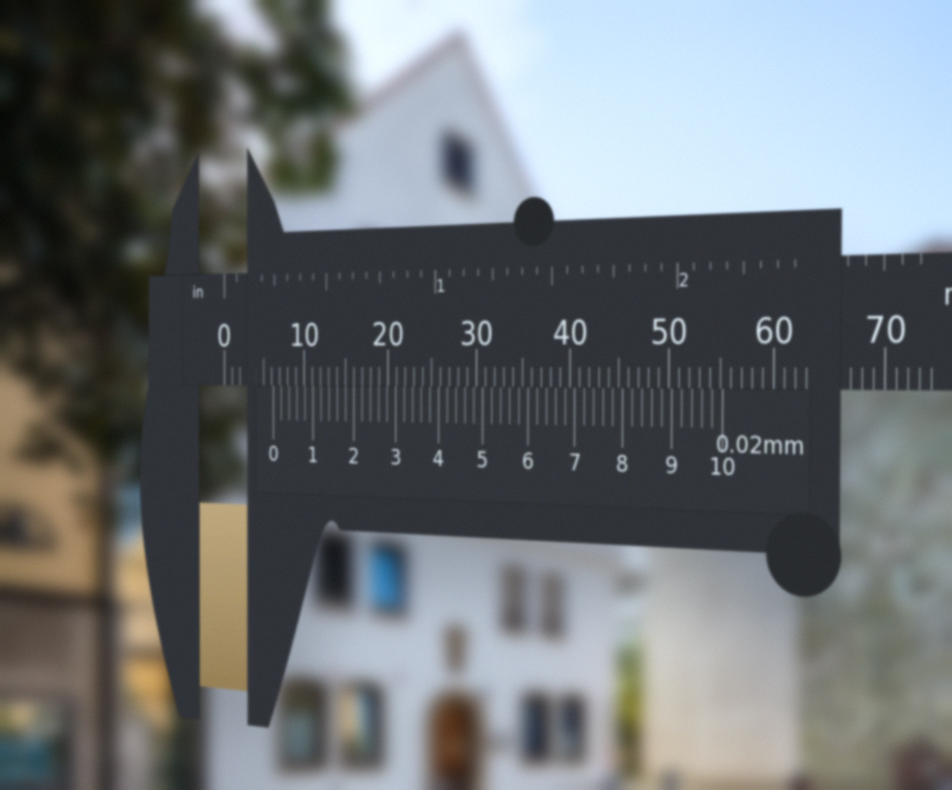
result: {"value": 6.2, "unit": "mm"}
